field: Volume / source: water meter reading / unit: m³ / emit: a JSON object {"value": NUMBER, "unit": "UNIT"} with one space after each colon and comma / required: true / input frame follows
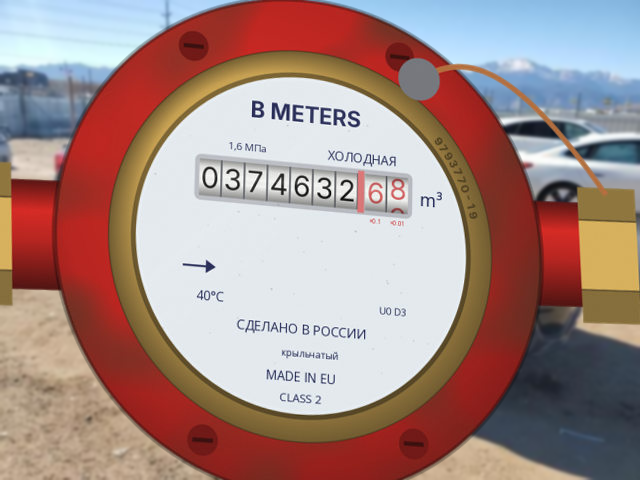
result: {"value": 374632.68, "unit": "m³"}
